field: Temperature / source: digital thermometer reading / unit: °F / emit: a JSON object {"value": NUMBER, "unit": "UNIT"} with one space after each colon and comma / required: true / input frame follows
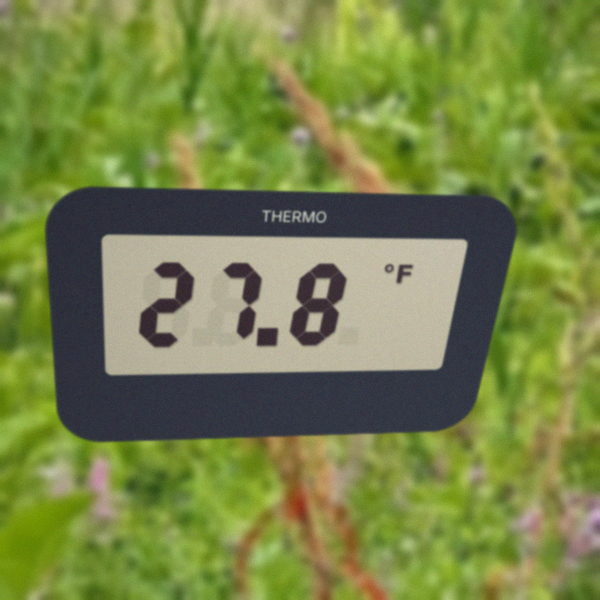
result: {"value": 27.8, "unit": "°F"}
